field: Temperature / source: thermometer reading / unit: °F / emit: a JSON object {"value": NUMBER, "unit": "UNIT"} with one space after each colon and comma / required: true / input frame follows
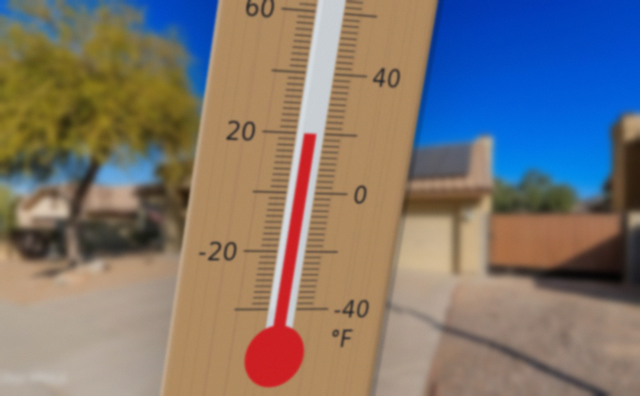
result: {"value": 20, "unit": "°F"}
